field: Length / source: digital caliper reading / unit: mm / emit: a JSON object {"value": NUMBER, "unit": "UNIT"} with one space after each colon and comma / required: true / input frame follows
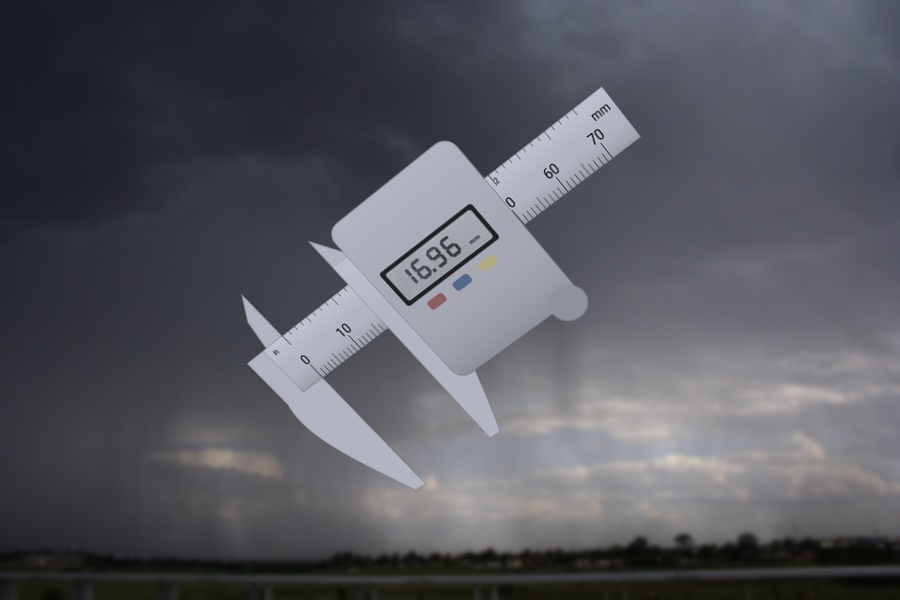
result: {"value": 16.96, "unit": "mm"}
